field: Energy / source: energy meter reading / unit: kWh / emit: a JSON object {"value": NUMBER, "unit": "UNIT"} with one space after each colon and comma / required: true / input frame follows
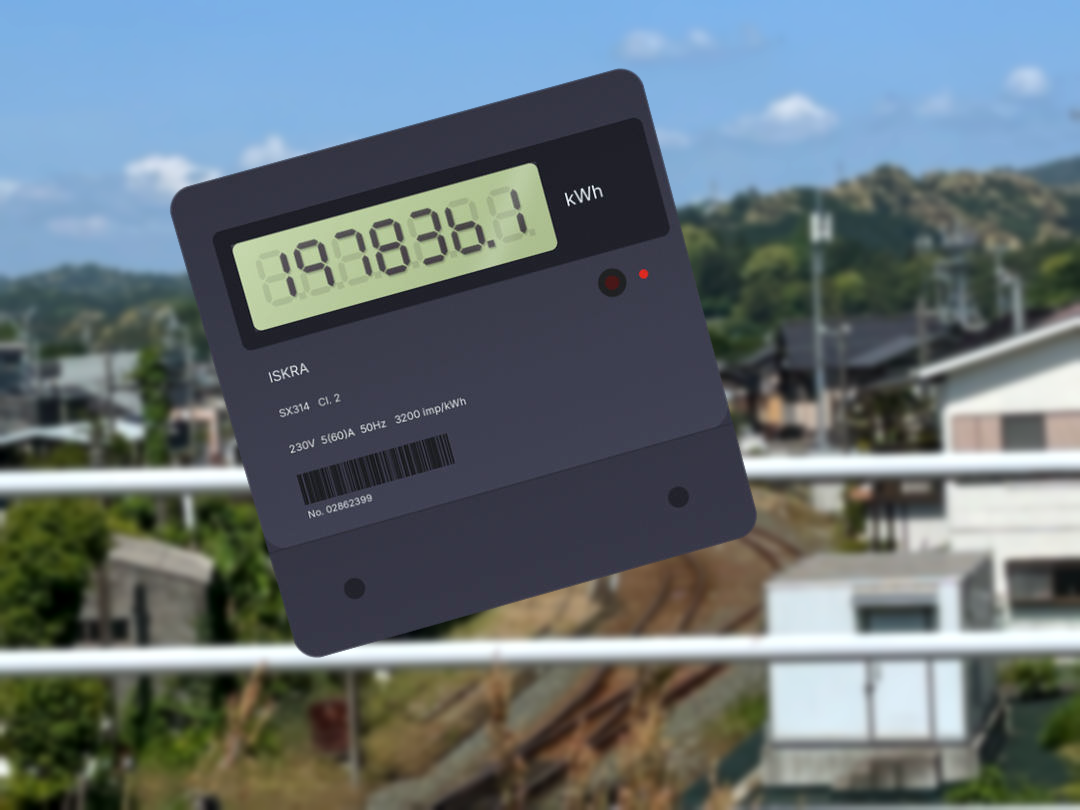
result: {"value": 197836.1, "unit": "kWh"}
